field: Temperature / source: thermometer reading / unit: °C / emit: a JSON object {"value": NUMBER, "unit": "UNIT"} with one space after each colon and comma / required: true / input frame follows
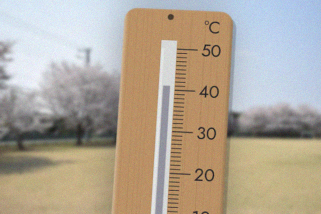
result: {"value": 41, "unit": "°C"}
